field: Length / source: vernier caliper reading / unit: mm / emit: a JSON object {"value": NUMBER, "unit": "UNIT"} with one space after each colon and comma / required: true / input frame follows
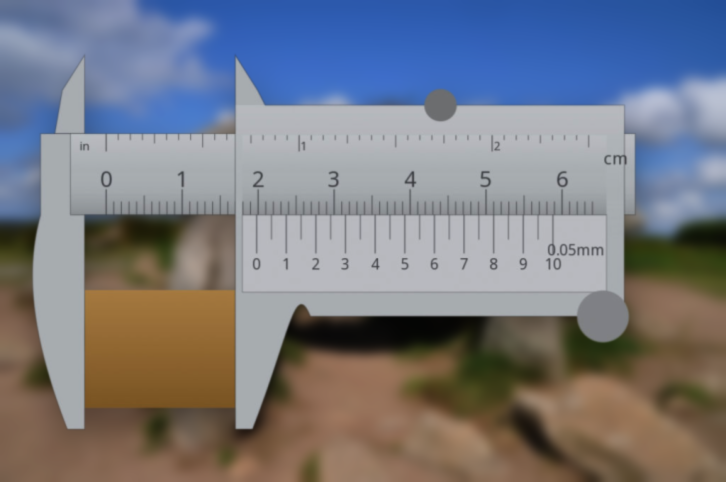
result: {"value": 19.8, "unit": "mm"}
